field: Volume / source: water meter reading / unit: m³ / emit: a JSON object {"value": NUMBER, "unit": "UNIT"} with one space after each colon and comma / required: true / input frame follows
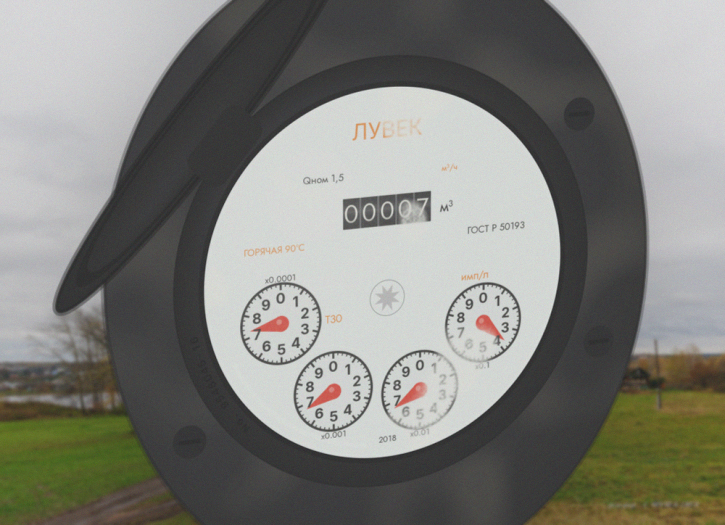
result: {"value": 7.3667, "unit": "m³"}
